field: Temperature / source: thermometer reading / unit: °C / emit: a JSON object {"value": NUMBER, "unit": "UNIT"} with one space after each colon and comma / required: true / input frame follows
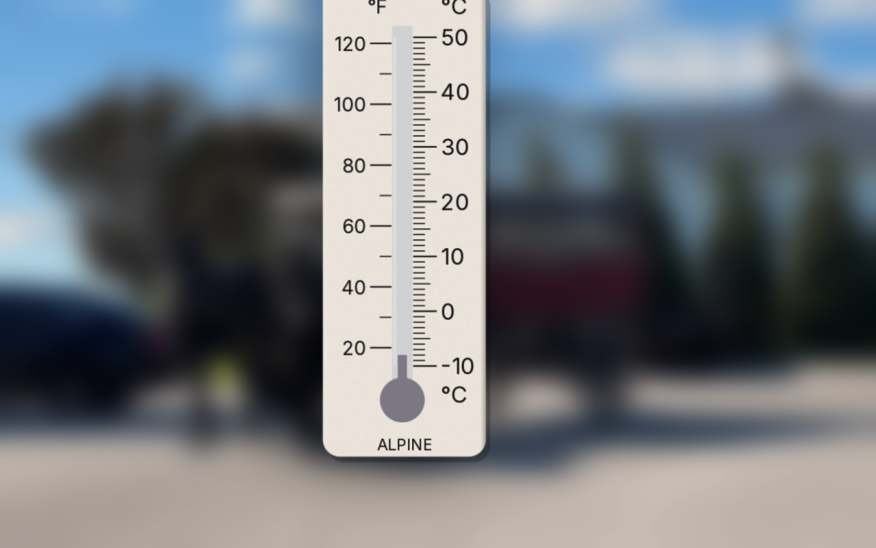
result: {"value": -8, "unit": "°C"}
